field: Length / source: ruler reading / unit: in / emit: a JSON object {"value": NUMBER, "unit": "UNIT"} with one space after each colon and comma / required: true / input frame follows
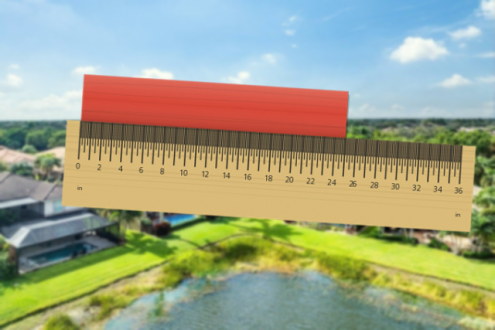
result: {"value": 25, "unit": "in"}
